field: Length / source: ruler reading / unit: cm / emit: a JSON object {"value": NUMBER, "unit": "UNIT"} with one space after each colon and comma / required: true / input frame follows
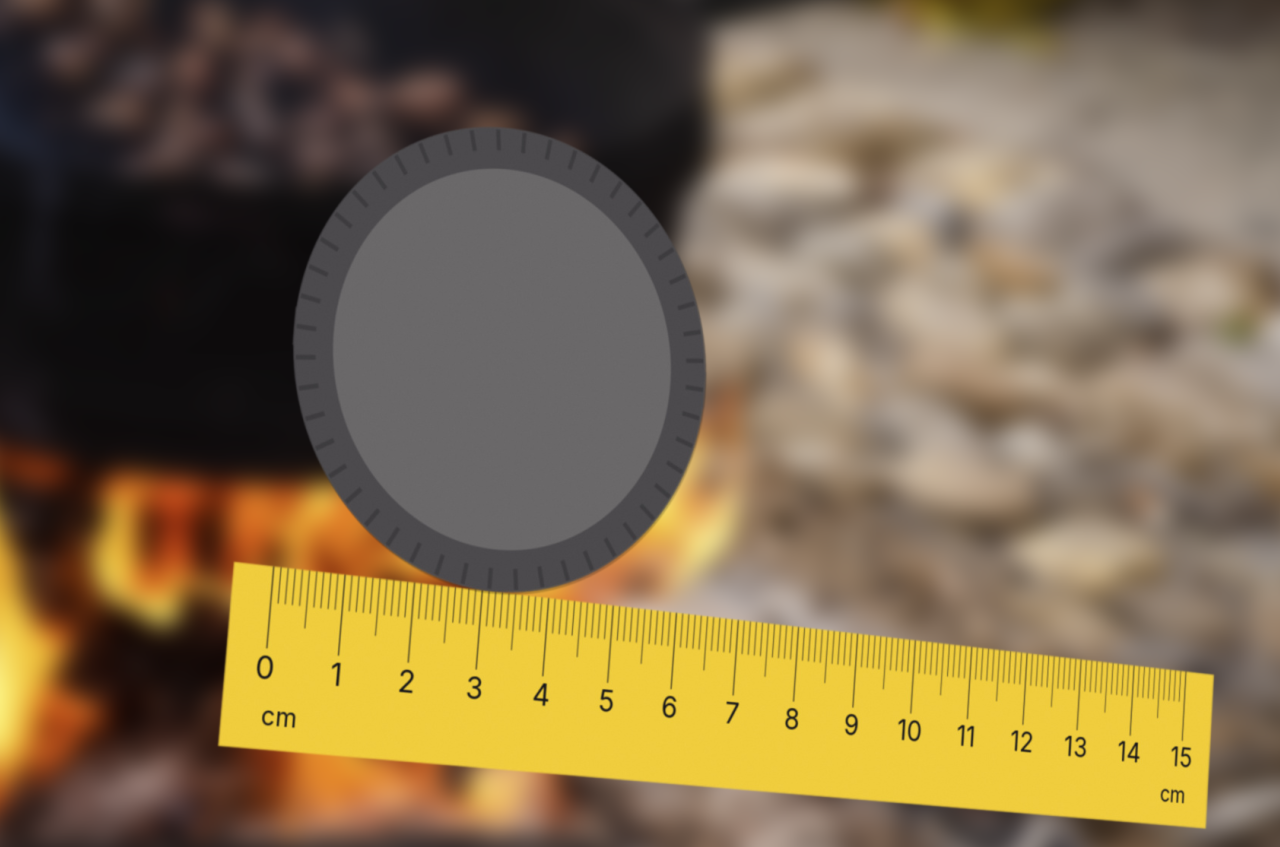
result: {"value": 6.2, "unit": "cm"}
